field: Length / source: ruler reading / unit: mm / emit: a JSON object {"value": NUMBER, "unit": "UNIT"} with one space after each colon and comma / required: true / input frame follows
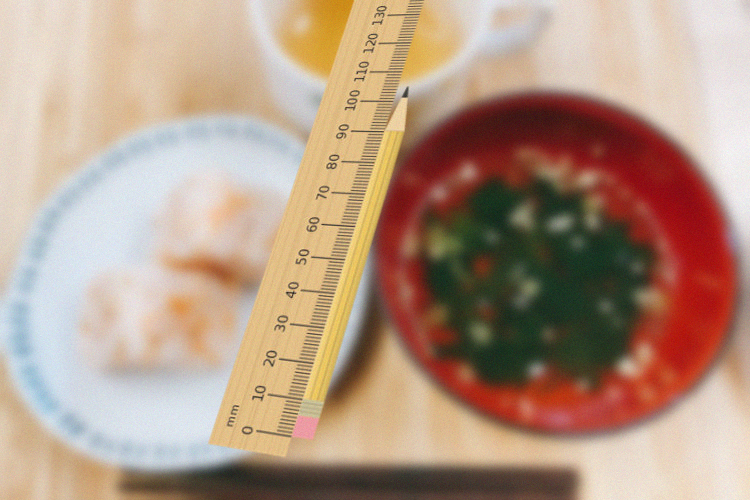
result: {"value": 105, "unit": "mm"}
